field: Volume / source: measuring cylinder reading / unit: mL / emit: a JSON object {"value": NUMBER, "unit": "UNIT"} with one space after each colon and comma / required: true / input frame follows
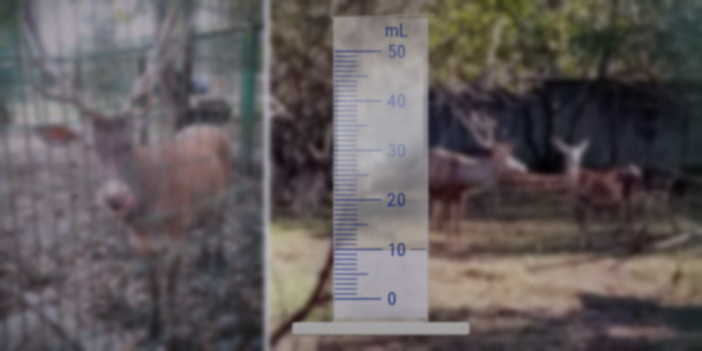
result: {"value": 10, "unit": "mL"}
